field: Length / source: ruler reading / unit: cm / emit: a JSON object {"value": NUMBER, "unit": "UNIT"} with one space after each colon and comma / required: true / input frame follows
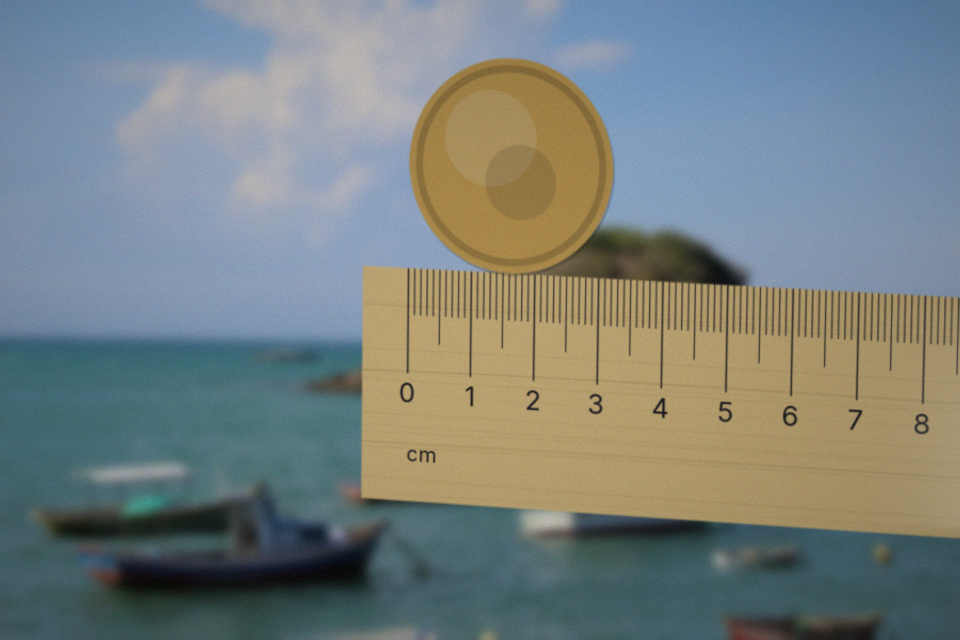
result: {"value": 3.2, "unit": "cm"}
